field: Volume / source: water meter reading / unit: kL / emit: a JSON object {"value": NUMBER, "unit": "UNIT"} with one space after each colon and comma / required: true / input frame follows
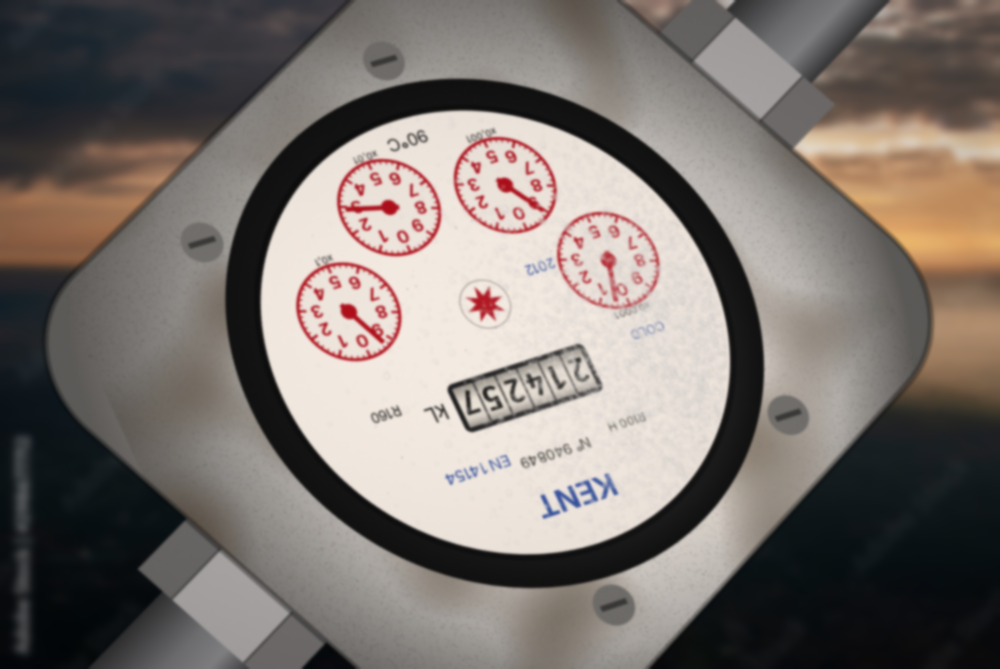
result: {"value": 214256.9290, "unit": "kL"}
